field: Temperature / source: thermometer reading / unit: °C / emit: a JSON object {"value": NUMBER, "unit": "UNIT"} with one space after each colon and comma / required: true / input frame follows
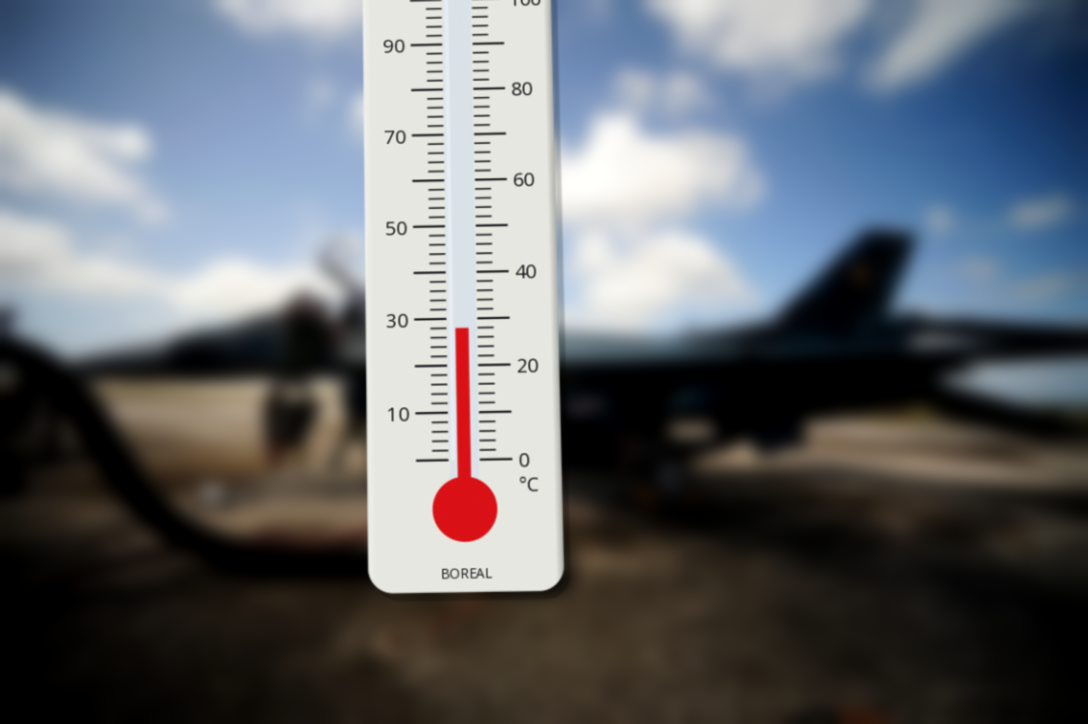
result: {"value": 28, "unit": "°C"}
